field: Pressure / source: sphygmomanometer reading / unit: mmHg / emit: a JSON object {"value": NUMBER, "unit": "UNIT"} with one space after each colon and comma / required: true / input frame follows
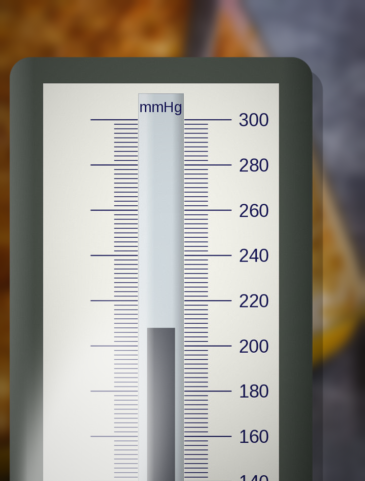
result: {"value": 208, "unit": "mmHg"}
